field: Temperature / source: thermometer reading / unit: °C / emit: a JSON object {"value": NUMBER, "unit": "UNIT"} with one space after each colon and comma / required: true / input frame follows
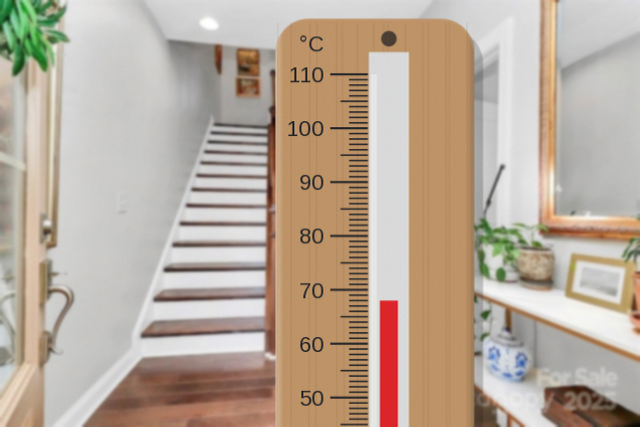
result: {"value": 68, "unit": "°C"}
